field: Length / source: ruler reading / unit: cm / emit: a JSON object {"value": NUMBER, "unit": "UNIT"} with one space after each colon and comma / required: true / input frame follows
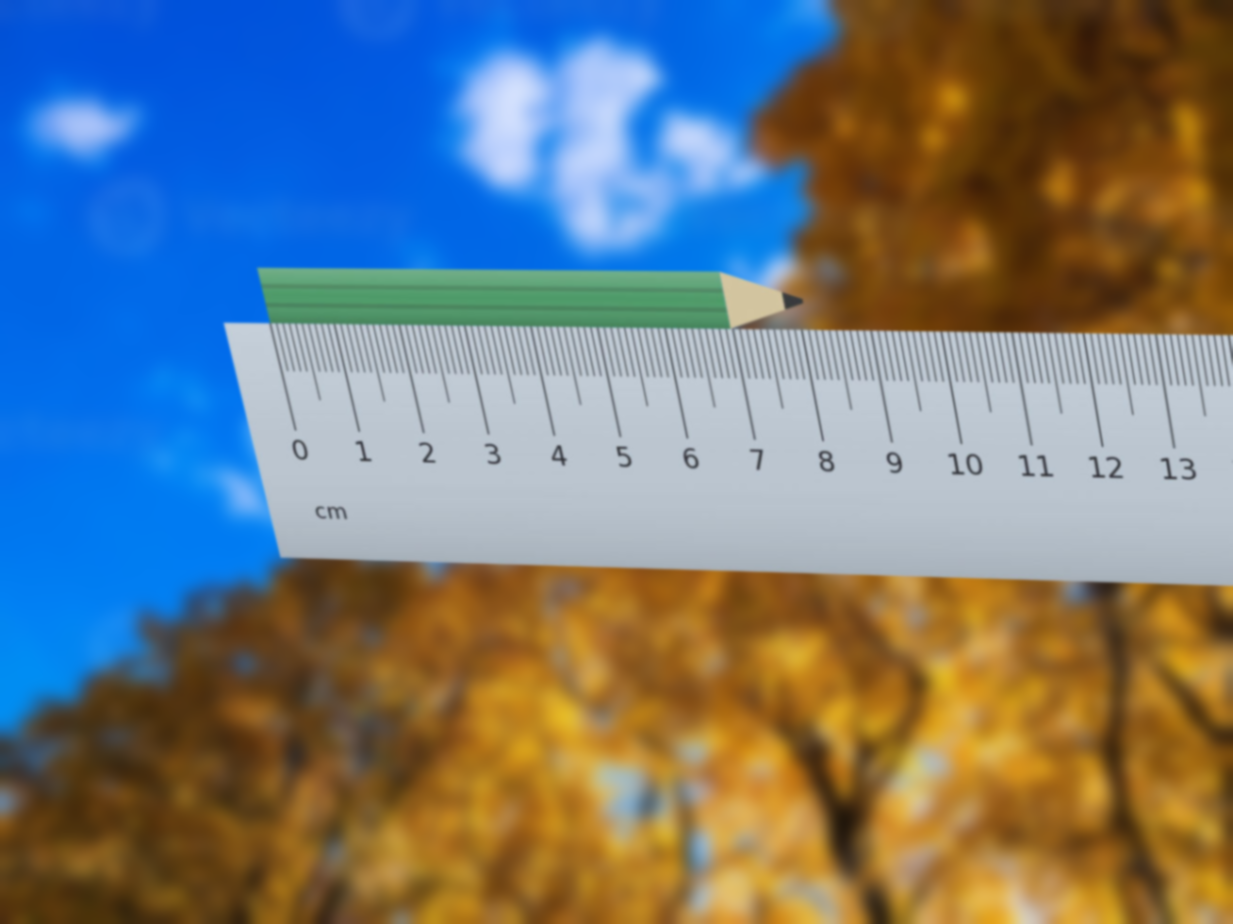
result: {"value": 8.1, "unit": "cm"}
